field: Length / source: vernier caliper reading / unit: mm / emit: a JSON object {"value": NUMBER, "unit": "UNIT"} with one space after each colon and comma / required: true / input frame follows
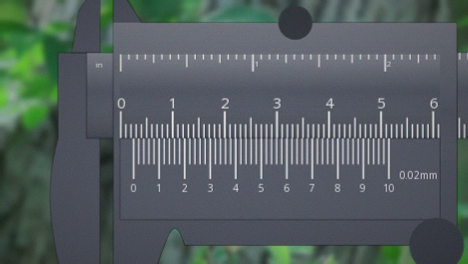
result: {"value": 2.5, "unit": "mm"}
